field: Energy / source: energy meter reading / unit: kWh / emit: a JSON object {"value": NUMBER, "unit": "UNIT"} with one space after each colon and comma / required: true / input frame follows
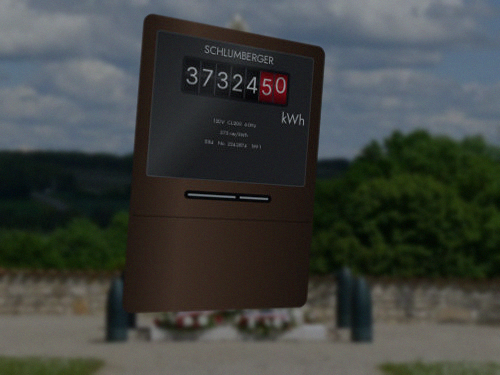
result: {"value": 37324.50, "unit": "kWh"}
